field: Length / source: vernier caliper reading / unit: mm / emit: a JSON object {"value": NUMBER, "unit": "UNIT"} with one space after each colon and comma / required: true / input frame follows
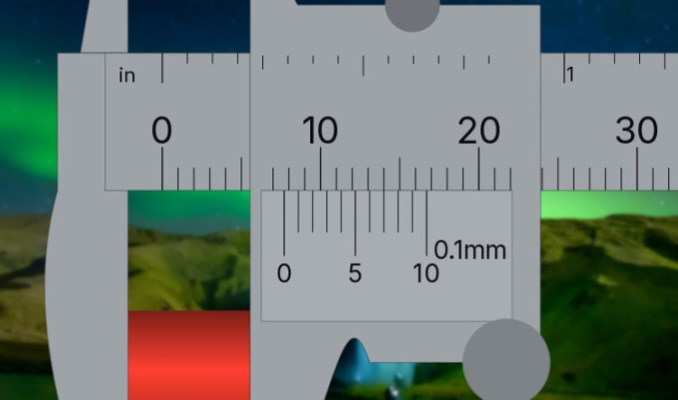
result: {"value": 7.7, "unit": "mm"}
